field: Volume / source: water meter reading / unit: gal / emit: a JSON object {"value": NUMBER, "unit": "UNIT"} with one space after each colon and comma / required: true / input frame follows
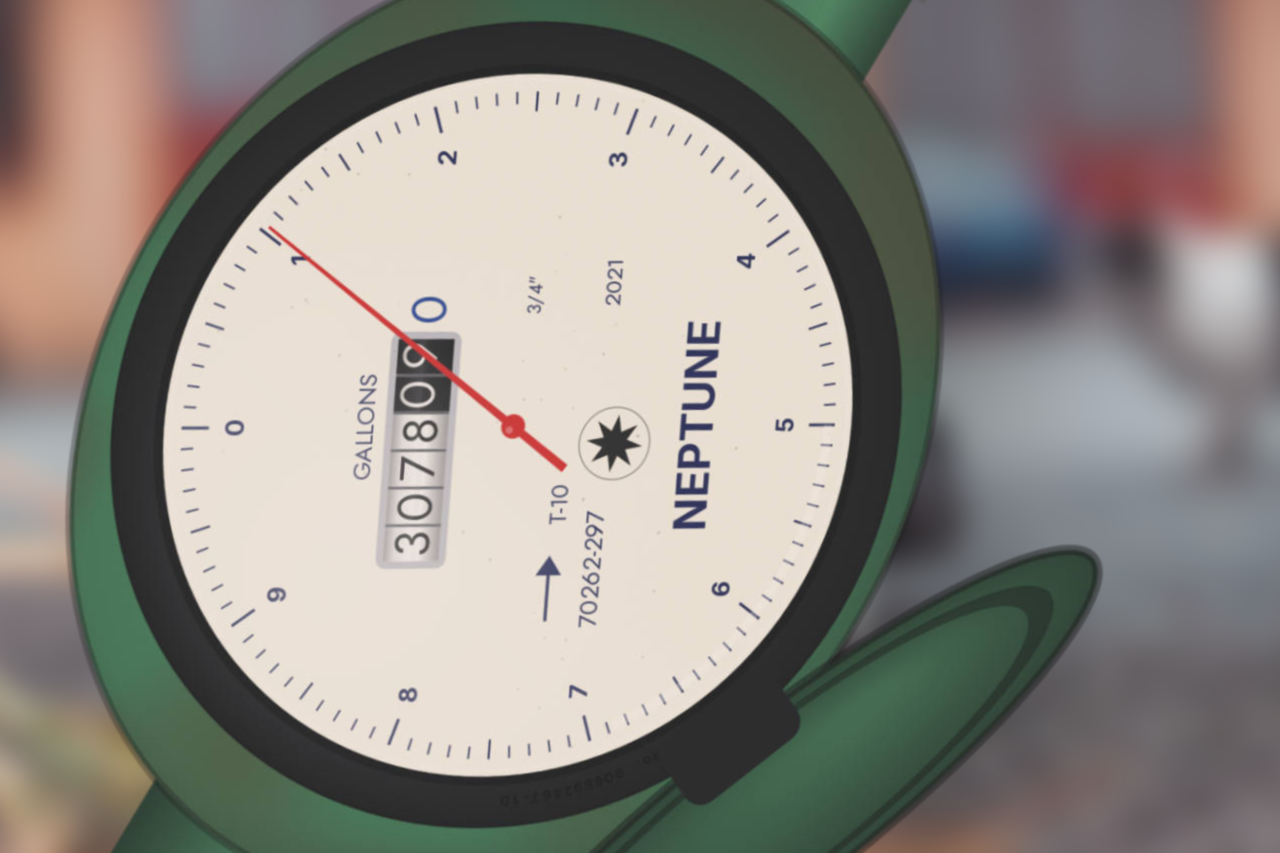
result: {"value": 3078091.0, "unit": "gal"}
